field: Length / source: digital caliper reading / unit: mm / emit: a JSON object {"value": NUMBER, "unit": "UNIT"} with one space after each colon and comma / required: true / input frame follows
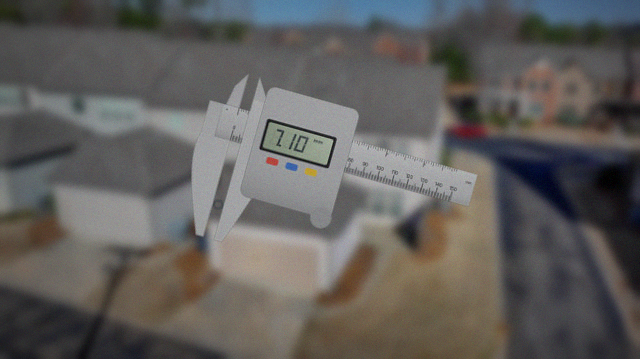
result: {"value": 7.10, "unit": "mm"}
